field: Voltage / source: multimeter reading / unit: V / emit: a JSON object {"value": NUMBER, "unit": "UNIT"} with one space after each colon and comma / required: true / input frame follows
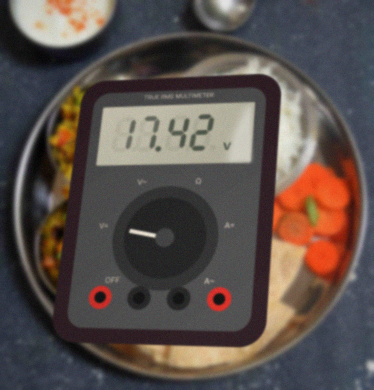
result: {"value": 17.42, "unit": "V"}
